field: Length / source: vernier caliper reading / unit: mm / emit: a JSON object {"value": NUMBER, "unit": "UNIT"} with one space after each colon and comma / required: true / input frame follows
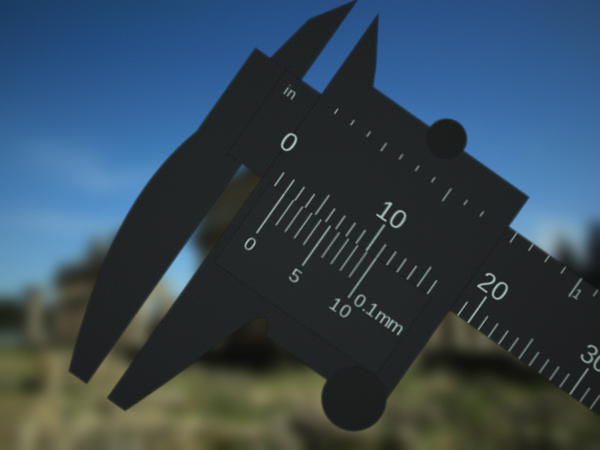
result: {"value": 2.0, "unit": "mm"}
